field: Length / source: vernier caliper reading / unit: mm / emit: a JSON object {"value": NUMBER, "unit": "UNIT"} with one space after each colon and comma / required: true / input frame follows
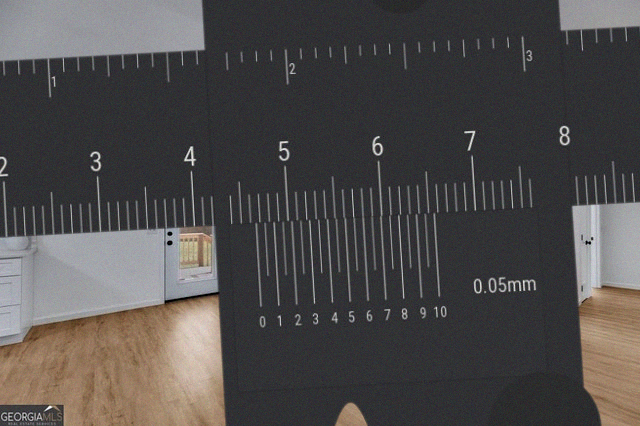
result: {"value": 46.6, "unit": "mm"}
